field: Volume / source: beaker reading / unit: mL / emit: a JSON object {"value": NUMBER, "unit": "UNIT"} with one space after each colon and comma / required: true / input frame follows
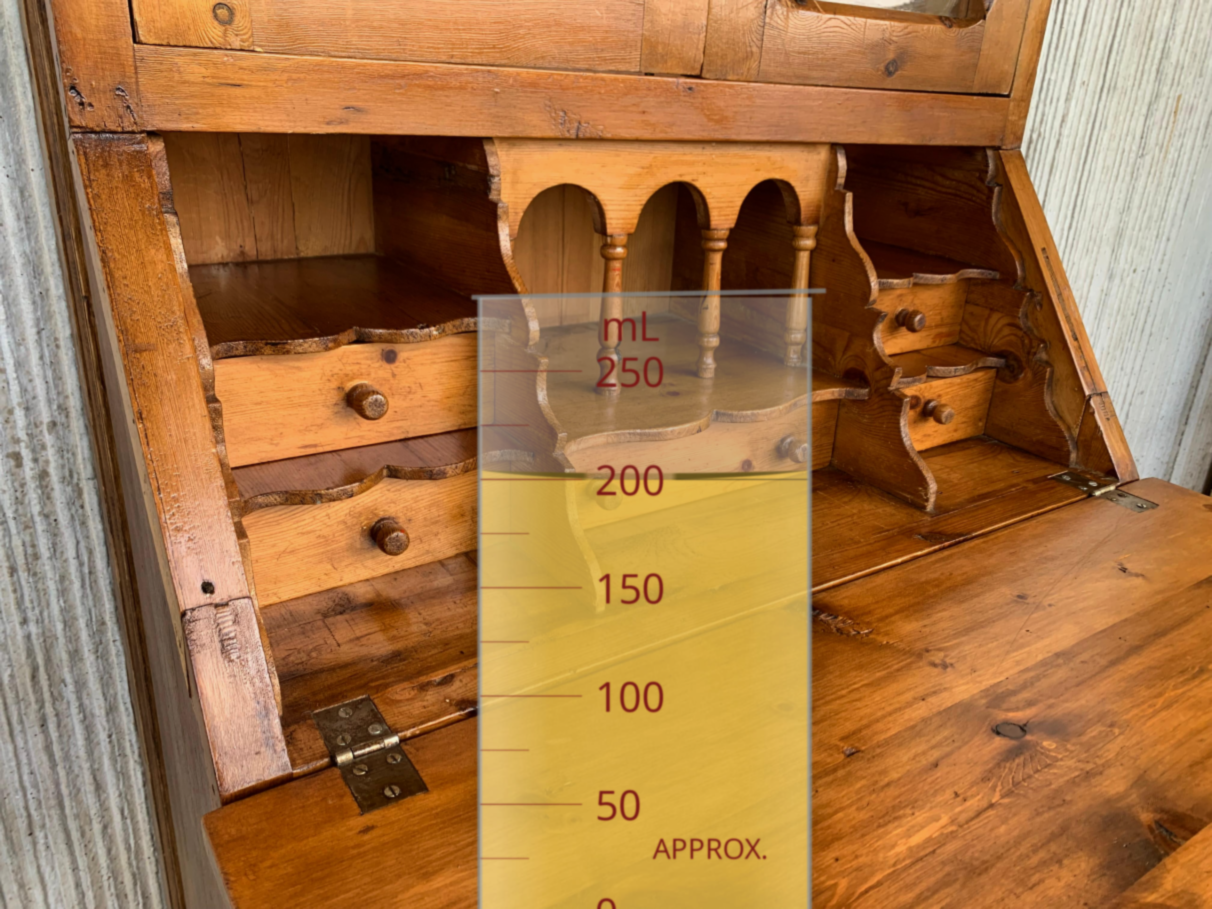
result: {"value": 200, "unit": "mL"}
